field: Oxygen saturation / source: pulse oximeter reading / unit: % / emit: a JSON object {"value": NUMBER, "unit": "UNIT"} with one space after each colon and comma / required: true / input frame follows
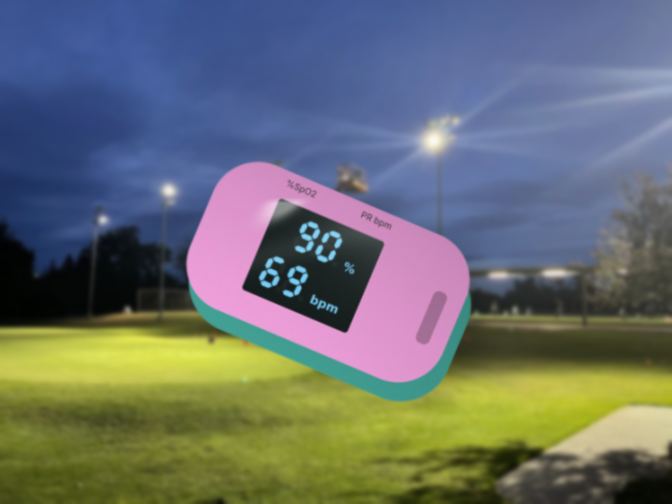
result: {"value": 90, "unit": "%"}
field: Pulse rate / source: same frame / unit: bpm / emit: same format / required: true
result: {"value": 69, "unit": "bpm"}
